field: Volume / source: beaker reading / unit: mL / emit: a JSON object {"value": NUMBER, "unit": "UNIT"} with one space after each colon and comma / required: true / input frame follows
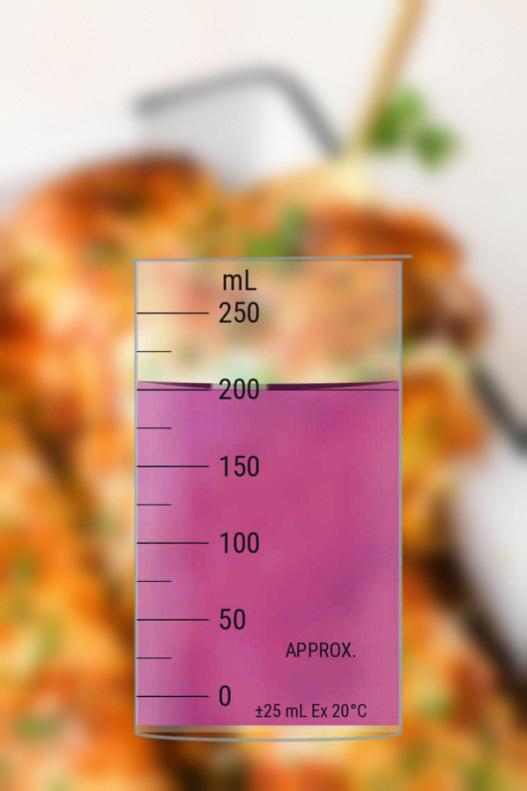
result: {"value": 200, "unit": "mL"}
